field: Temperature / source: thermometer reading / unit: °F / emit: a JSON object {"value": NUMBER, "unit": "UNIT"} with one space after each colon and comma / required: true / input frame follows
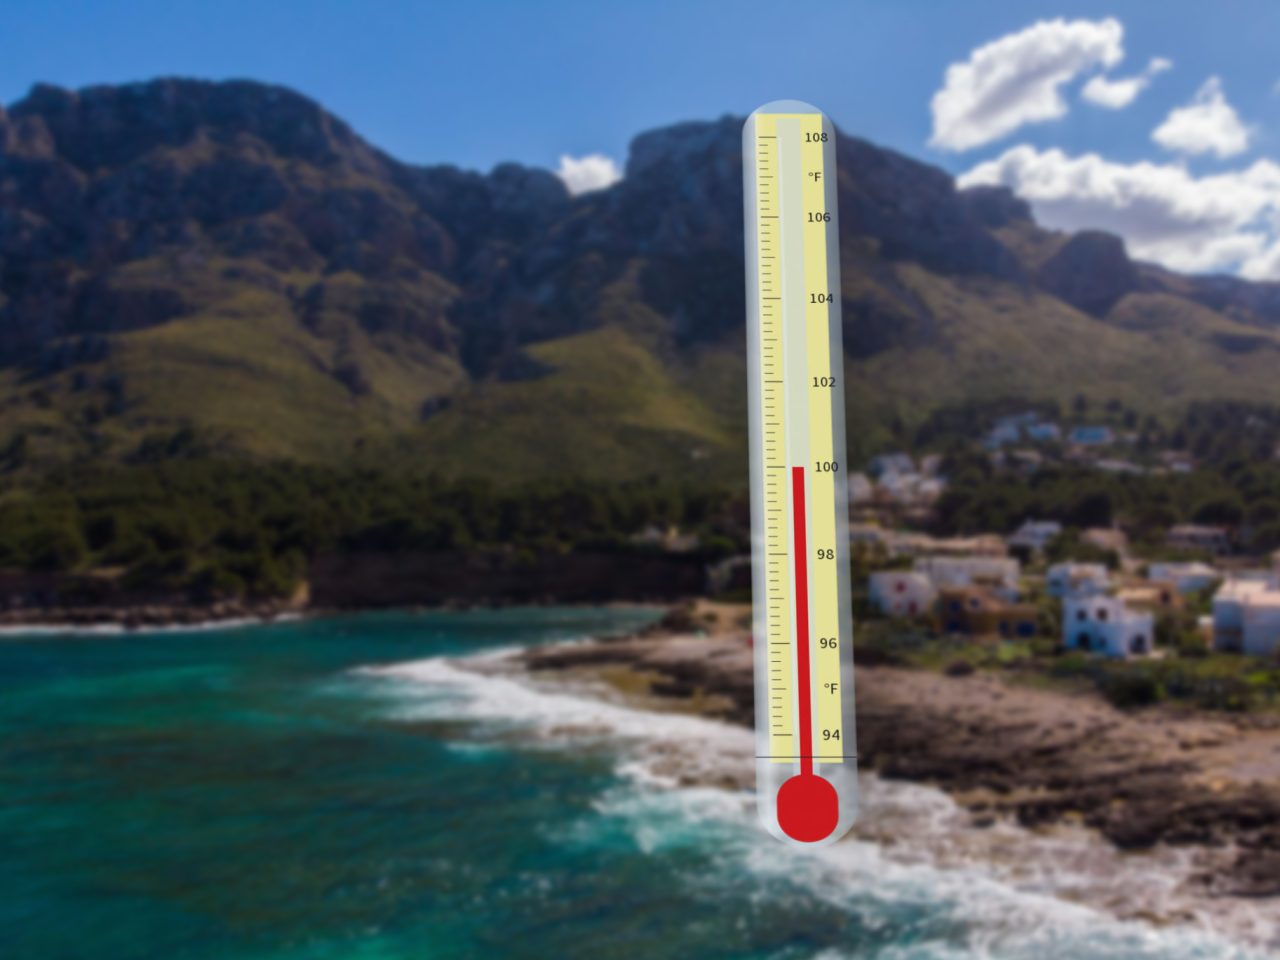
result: {"value": 100, "unit": "°F"}
